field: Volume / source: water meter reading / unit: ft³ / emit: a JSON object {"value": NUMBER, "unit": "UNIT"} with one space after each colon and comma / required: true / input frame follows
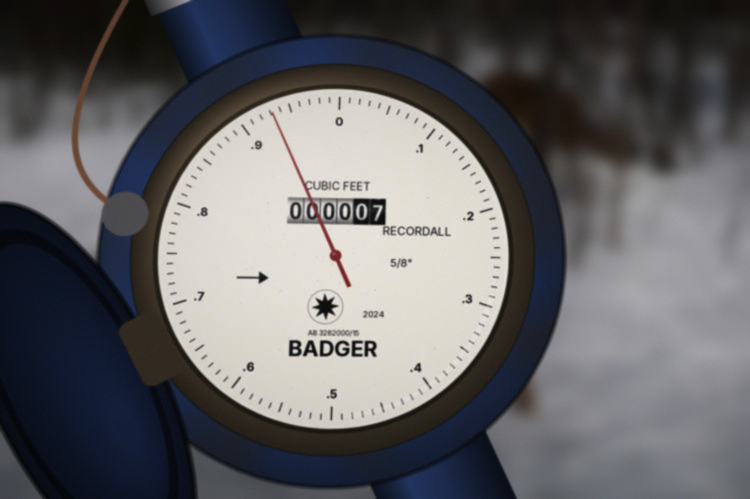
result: {"value": 6.93, "unit": "ft³"}
